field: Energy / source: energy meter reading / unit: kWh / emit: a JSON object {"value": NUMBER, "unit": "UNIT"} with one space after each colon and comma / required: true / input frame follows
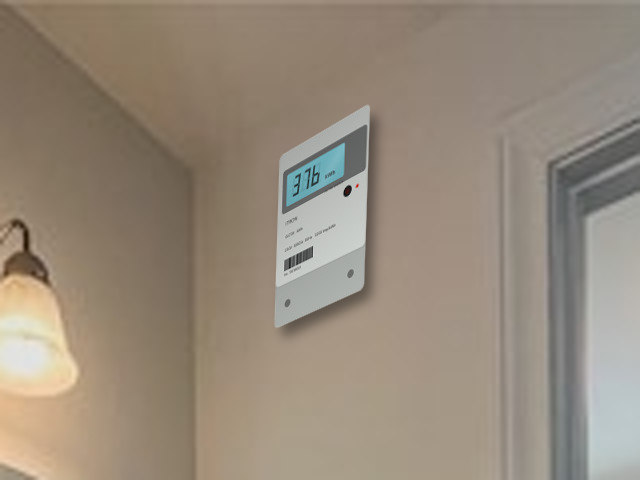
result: {"value": 376, "unit": "kWh"}
